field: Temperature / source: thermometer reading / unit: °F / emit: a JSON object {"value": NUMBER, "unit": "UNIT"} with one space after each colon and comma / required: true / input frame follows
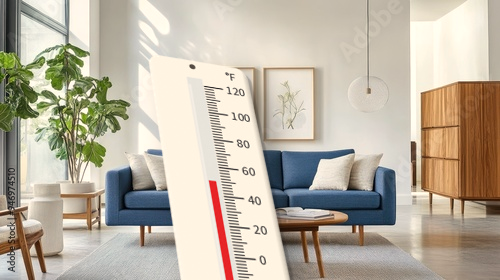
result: {"value": 50, "unit": "°F"}
